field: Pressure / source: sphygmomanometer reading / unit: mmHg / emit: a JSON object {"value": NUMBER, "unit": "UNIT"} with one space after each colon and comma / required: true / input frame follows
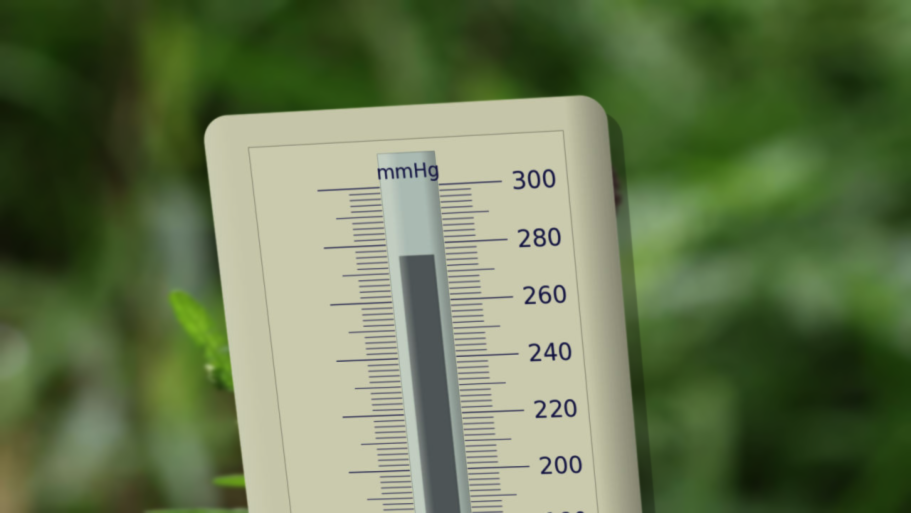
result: {"value": 276, "unit": "mmHg"}
